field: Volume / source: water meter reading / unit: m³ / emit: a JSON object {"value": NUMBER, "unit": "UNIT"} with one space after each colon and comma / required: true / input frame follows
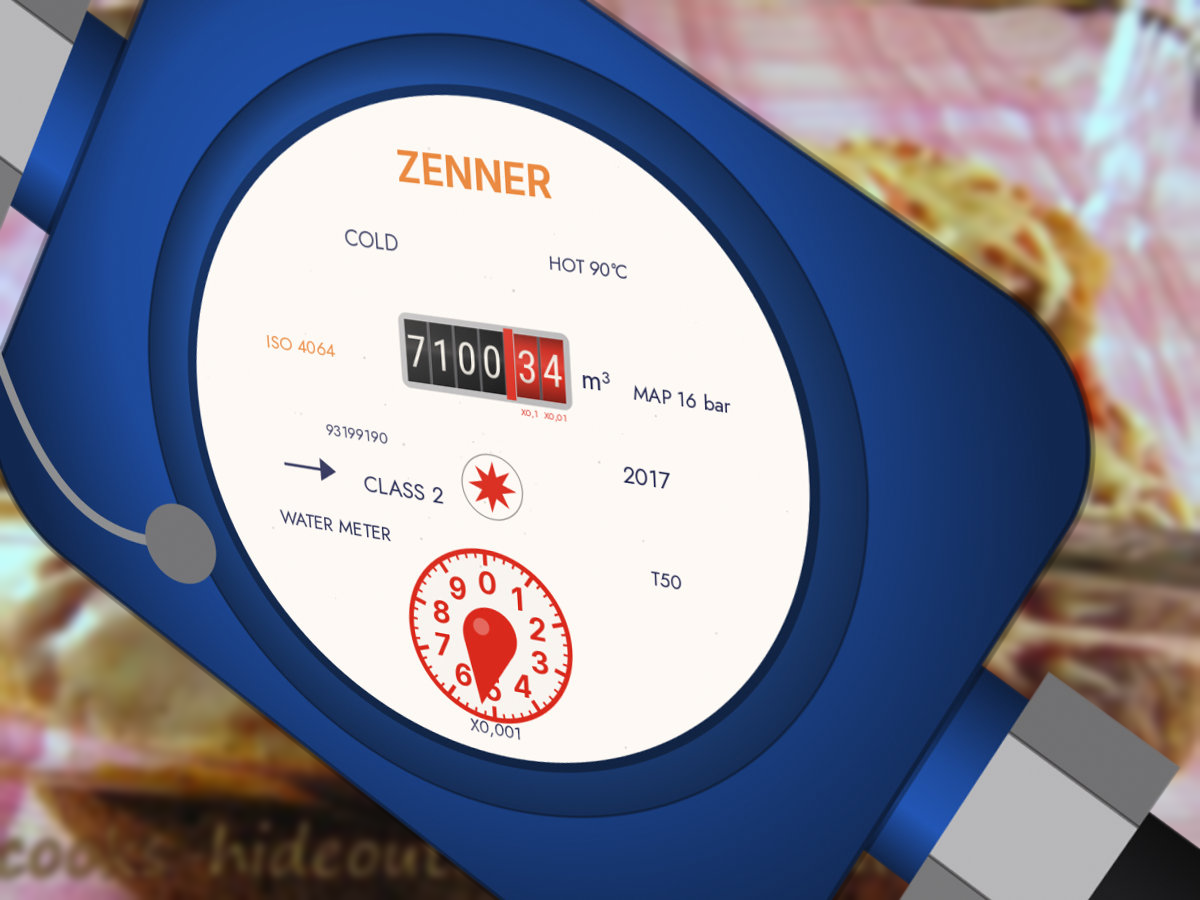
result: {"value": 7100.345, "unit": "m³"}
